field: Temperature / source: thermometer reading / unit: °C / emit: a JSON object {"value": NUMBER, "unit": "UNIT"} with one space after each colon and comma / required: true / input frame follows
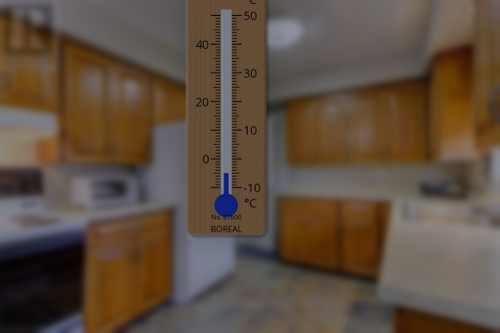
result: {"value": -5, "unit": "°C"}
